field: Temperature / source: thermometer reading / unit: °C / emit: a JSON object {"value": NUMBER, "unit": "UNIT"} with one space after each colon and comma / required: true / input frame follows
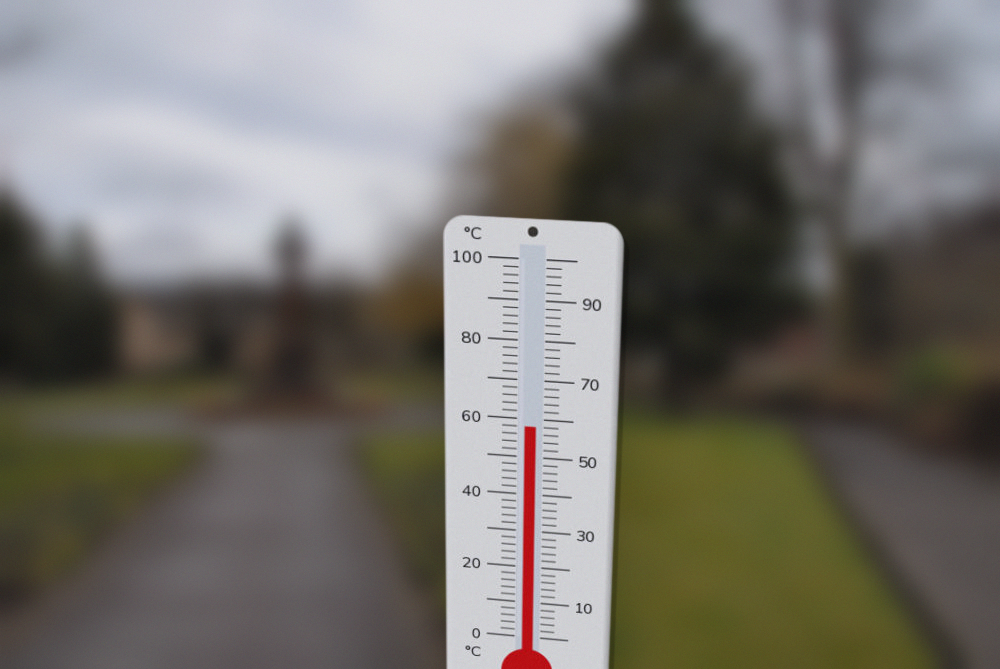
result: {"value": 58, "unit": "°C"}
